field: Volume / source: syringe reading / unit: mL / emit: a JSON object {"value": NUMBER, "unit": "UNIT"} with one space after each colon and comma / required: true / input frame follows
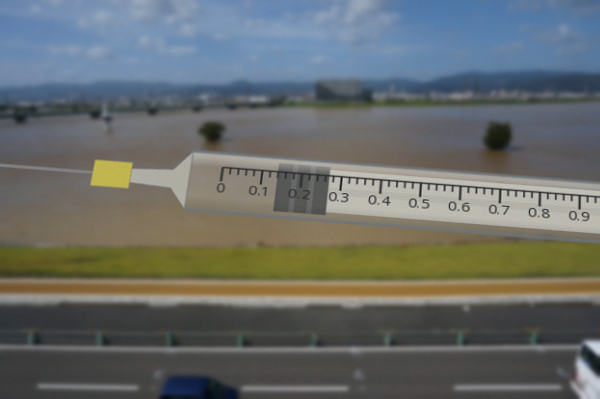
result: {"value": 0.14, "unit": "mL"}
